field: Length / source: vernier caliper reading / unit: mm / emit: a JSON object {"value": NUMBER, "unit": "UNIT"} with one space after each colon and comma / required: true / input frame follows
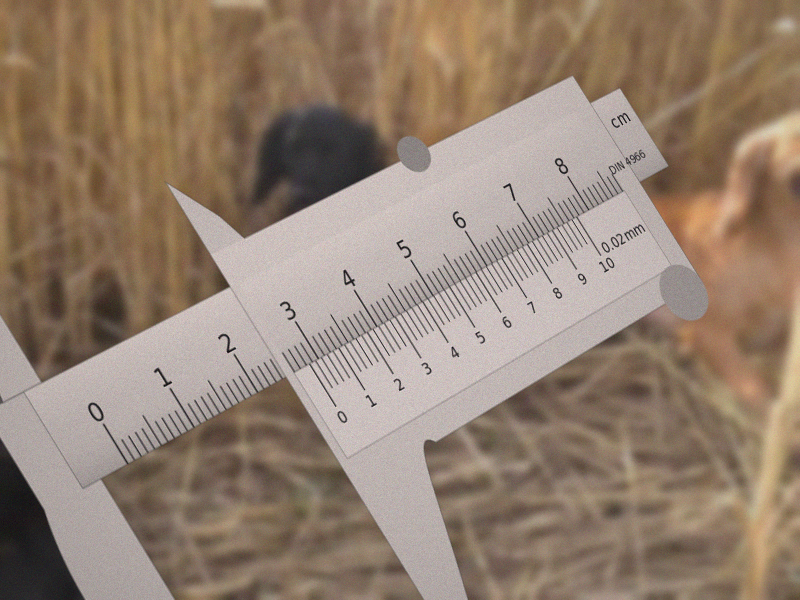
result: {"value": 28.5, "unit": "mm"}
